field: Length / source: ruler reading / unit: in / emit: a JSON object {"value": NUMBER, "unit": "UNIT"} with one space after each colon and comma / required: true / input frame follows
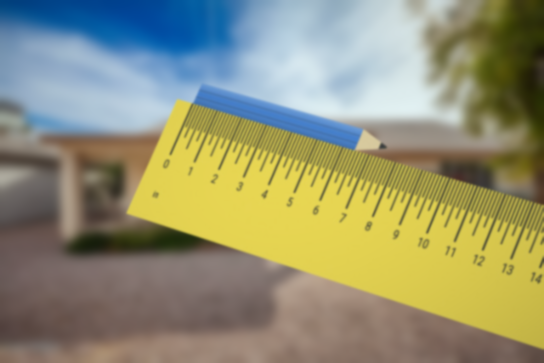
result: {"value": 7.5, "unit": "in"}
